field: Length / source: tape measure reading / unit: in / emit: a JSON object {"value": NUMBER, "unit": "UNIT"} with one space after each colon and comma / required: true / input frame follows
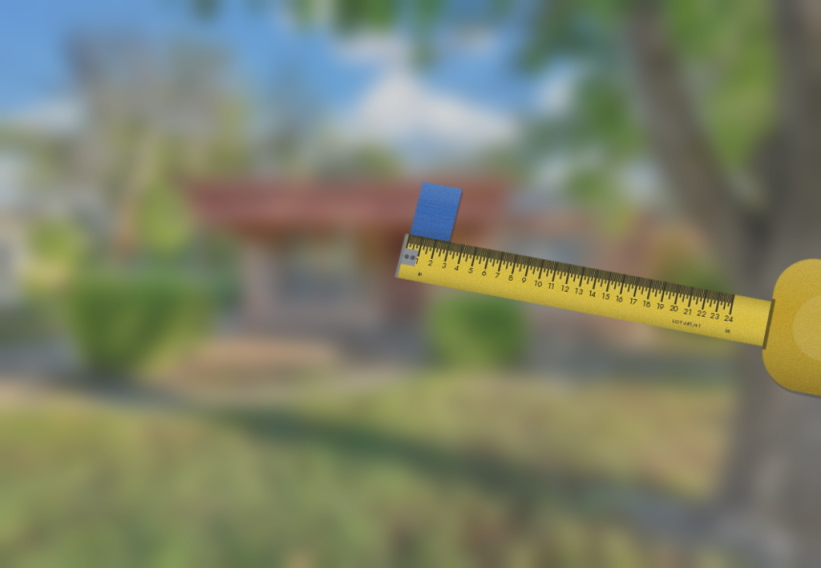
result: {"value": 3, "unit": "in"}
